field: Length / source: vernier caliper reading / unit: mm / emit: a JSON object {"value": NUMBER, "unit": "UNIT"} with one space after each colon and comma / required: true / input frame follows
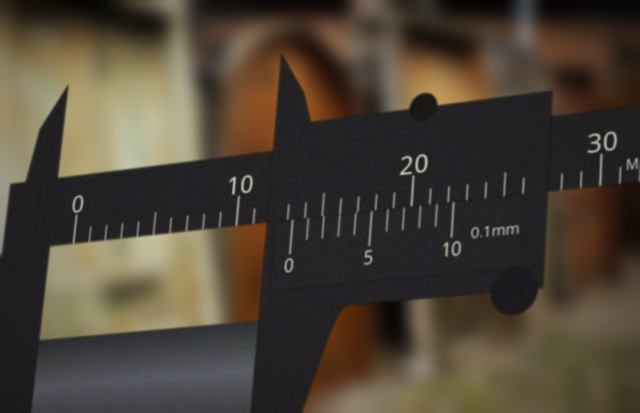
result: {"value": 13.3, "unit": "mm"}
